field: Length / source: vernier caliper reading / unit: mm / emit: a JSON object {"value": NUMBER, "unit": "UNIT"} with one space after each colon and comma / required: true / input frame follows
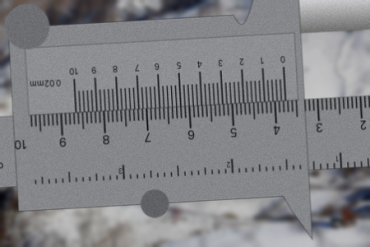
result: {"value": 37.5, "unit": "mm"}
